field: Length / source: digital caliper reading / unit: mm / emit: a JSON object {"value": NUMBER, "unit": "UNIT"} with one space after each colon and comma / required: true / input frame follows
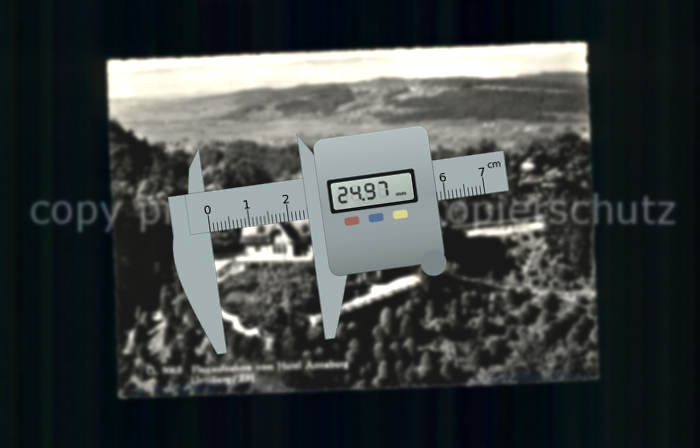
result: {"value": 24.97, "unit": "mm"}
